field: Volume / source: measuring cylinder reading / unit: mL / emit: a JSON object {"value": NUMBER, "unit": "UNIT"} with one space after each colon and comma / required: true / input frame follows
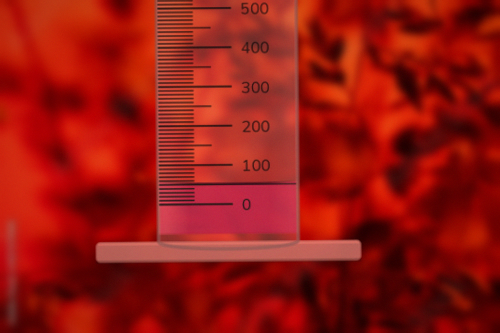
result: {"value": 50, "unit": "mL"}
